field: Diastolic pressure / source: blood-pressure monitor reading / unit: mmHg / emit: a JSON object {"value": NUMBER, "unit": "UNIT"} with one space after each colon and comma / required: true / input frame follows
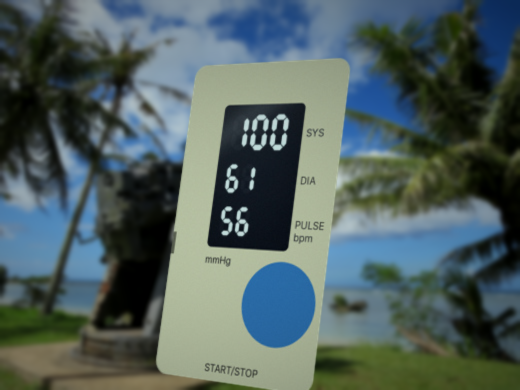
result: {"value": 61, "unit": "mmHg"}
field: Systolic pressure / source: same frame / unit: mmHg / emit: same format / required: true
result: {"value": 100, "unit": "mmHg"}
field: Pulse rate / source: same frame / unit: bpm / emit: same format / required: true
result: {"value": 56, "unit": "bpm"}
